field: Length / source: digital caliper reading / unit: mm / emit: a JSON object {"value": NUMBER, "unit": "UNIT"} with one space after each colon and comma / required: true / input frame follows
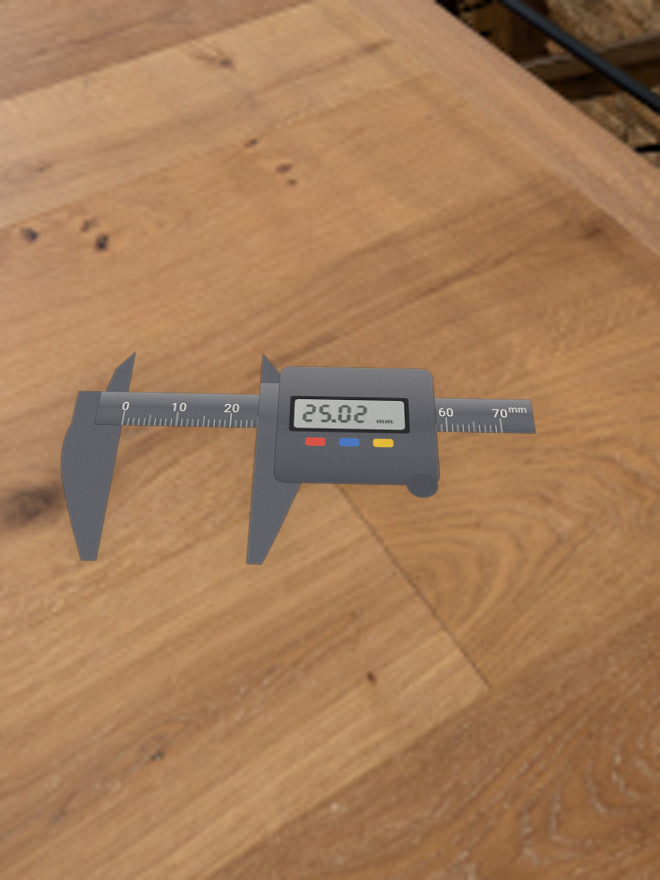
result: {"value": 25.02, "unit": "mm"}
